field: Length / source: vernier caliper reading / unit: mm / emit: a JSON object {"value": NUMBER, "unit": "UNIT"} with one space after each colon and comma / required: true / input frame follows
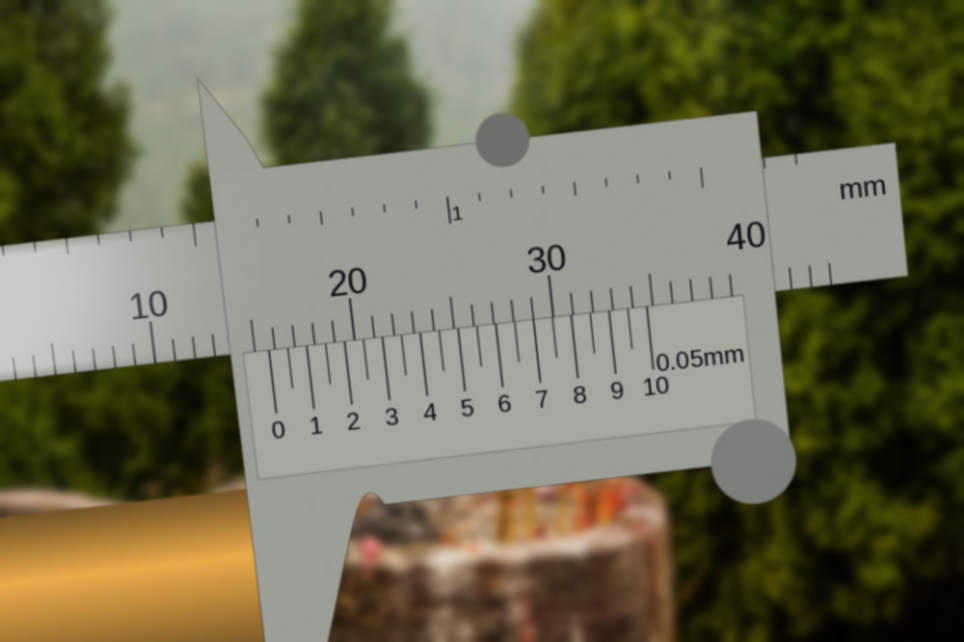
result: {"value": 15.7, "unit": "mm"}
